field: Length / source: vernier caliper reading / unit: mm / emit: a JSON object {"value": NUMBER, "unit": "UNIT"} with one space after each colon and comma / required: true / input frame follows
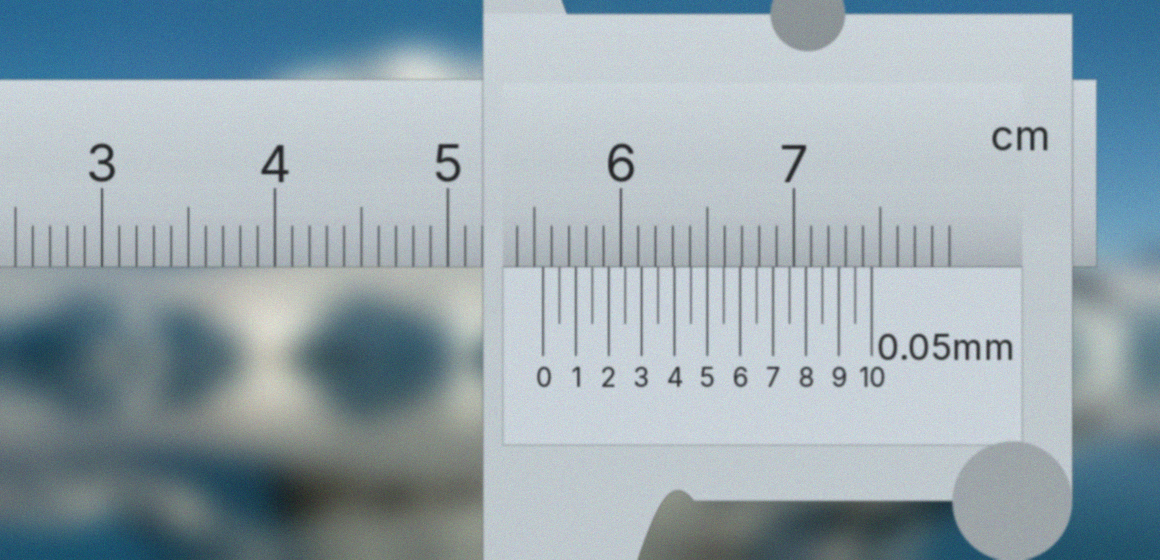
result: {"value": 55.5, "unit": "mm"}
